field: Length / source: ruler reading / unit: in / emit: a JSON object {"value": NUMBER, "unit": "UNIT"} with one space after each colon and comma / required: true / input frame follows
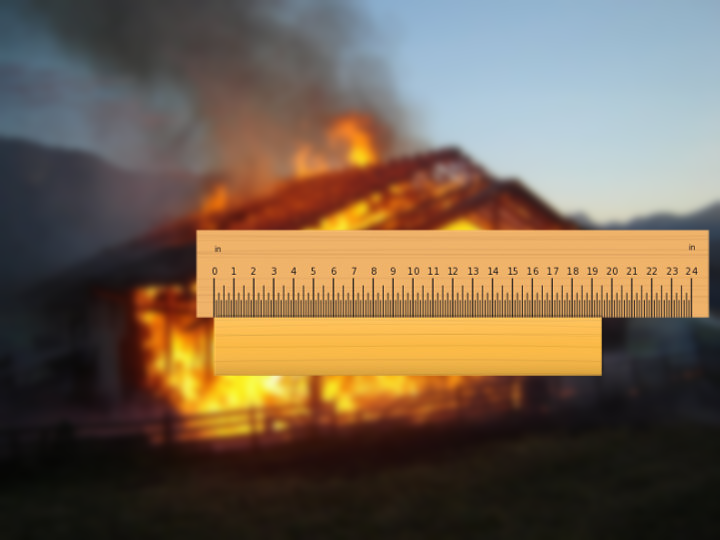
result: {"value": 19.5, "unit": "in"}
